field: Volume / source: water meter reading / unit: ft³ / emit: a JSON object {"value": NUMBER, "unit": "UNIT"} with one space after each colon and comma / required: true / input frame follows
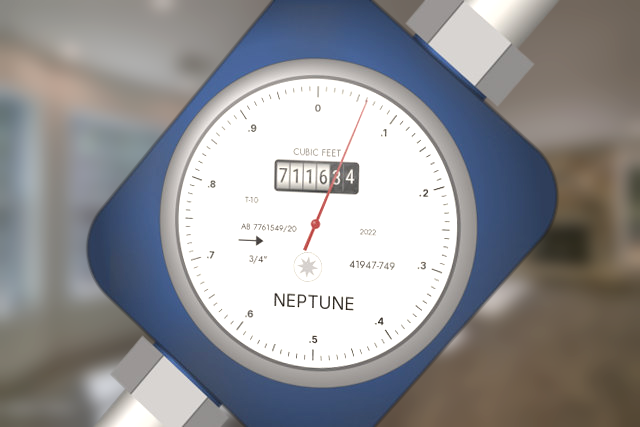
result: {"value": 711634.06, "unit": "ft³"}
